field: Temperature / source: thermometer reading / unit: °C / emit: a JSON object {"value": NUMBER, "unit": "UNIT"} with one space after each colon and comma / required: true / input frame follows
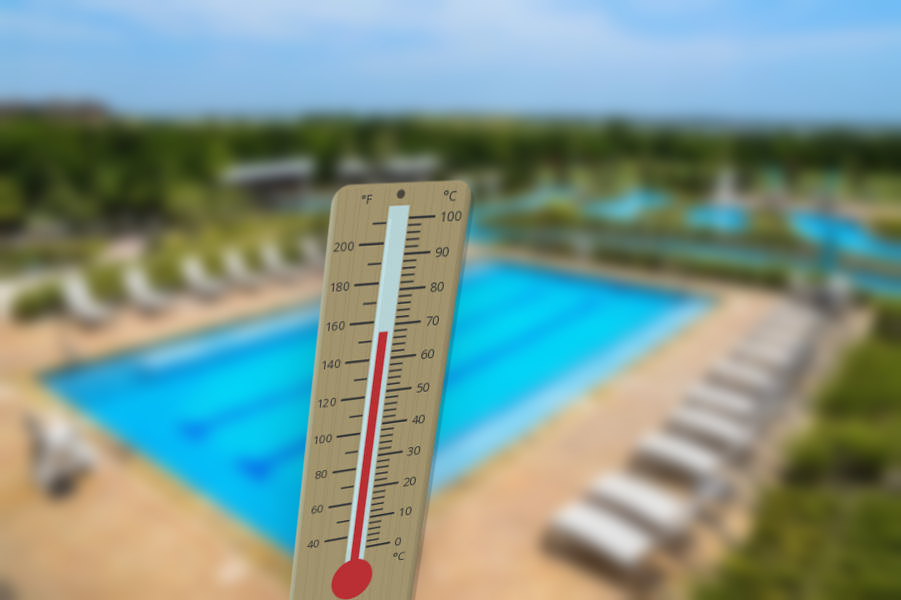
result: {"value": 68, "unit": "°C"}
